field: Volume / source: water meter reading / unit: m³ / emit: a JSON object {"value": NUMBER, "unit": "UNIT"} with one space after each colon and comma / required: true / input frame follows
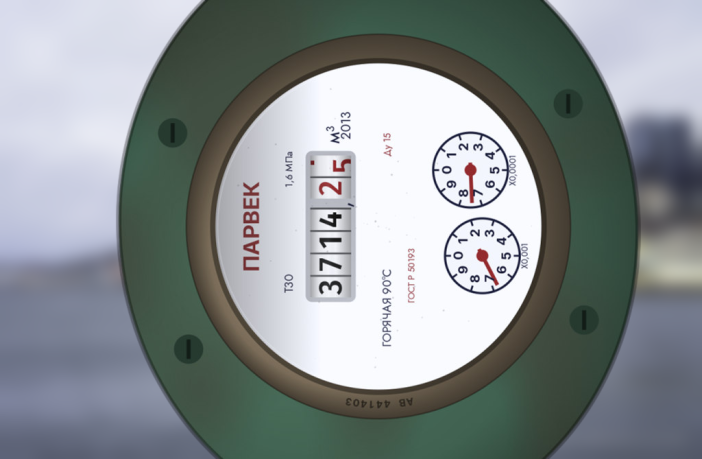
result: {"value": 3714.2467, "unit": "m³"}
